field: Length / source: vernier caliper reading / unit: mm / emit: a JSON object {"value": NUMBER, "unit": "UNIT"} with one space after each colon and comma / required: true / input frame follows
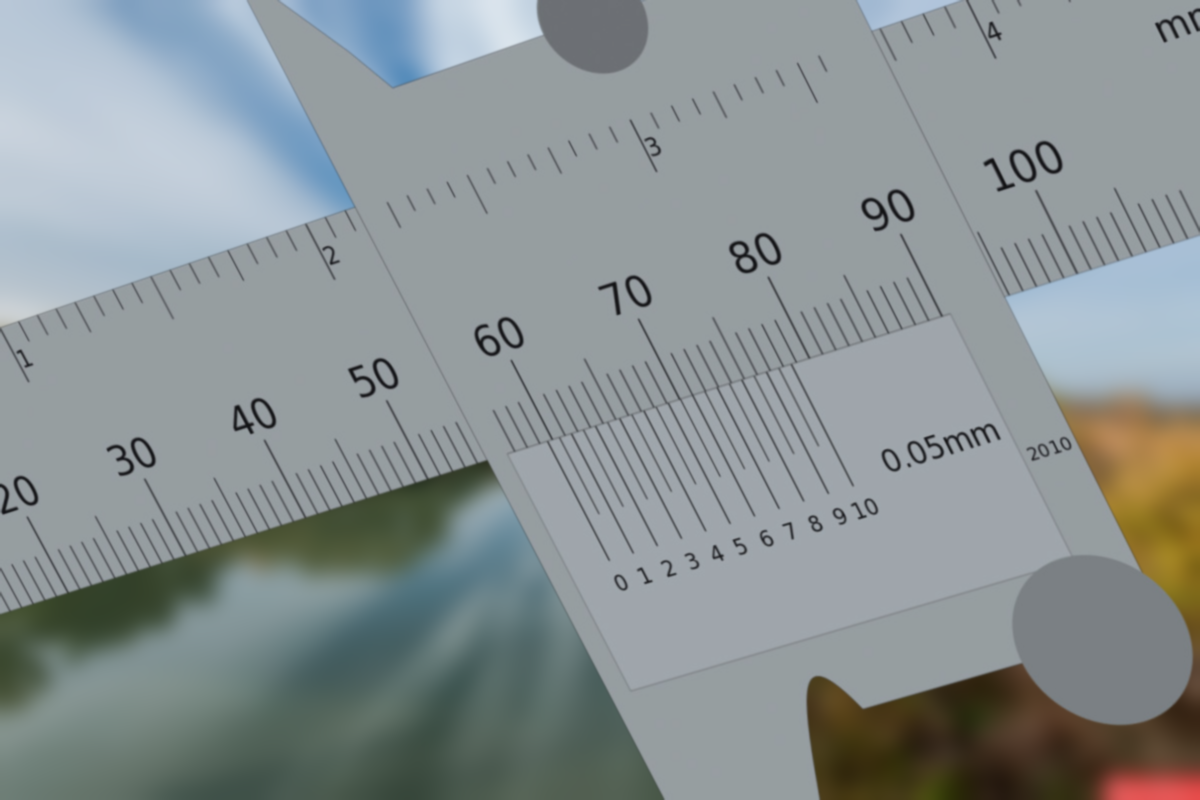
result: {"value": 59.6, "unit": "mm"}
